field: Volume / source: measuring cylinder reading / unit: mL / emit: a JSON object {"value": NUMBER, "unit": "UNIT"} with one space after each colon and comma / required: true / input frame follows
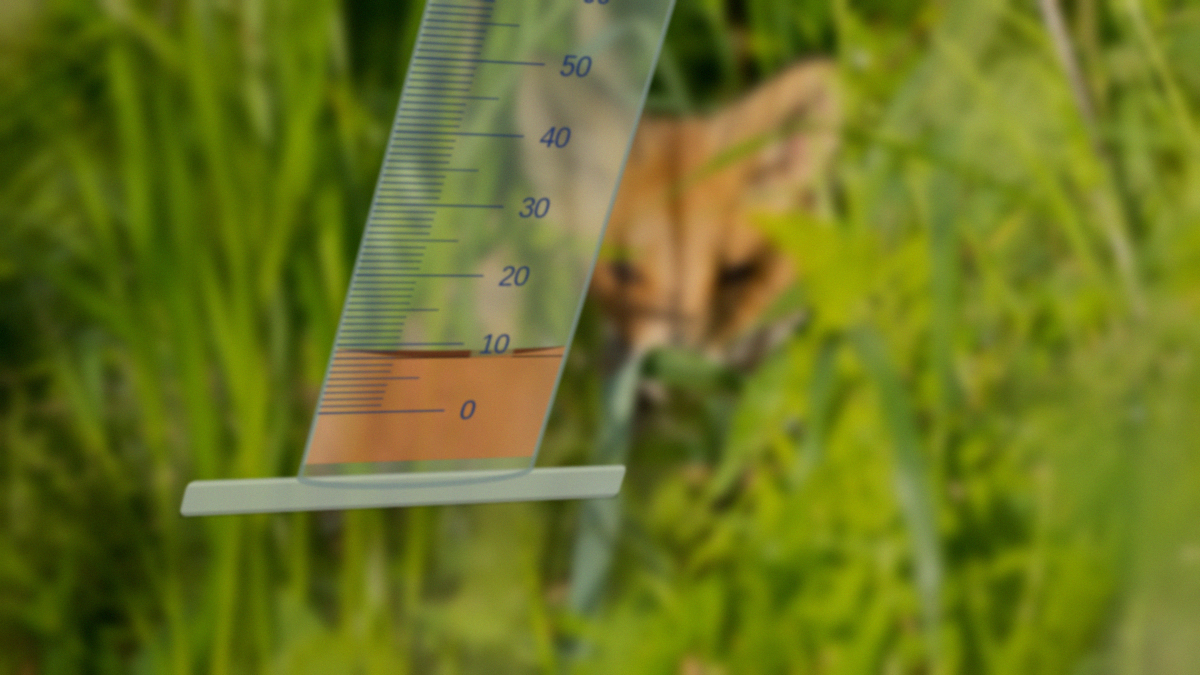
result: {"value": 8, "unit": "mL"}
